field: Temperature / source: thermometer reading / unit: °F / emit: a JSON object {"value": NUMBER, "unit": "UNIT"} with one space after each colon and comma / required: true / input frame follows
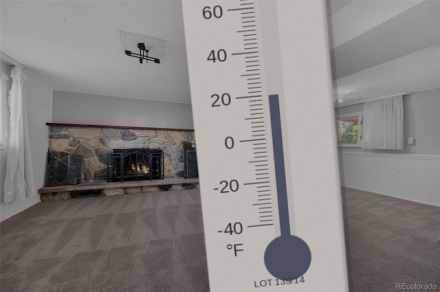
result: {"value": 20, "unit": "°F"}
